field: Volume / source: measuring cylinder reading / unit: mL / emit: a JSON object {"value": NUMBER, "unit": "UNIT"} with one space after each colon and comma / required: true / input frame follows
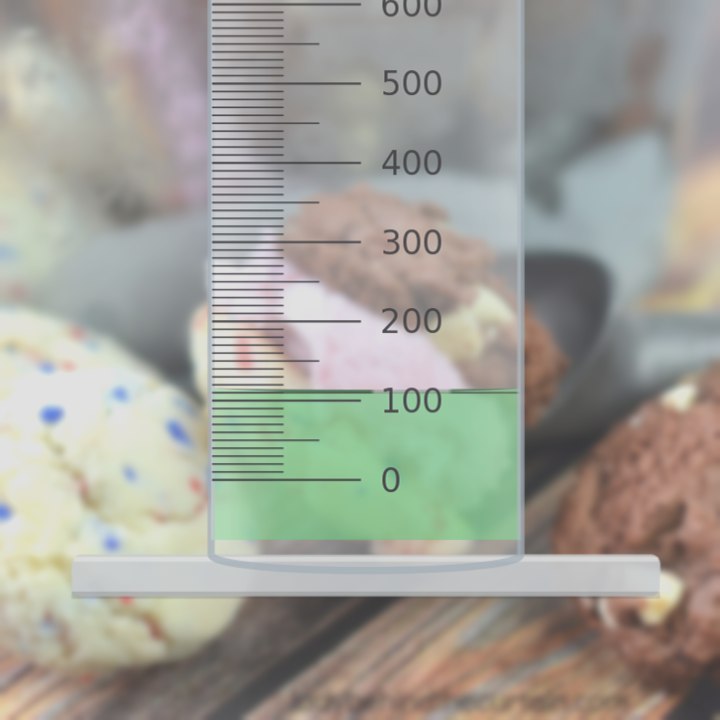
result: {"value": 110, "unit": "mL"}
